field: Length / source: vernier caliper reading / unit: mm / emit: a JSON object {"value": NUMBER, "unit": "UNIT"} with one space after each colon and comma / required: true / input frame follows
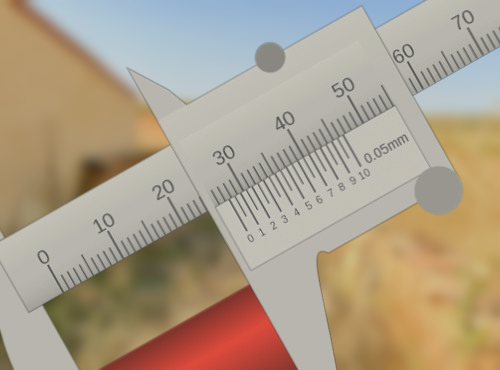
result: {"value": 27.6, "unit": "mm"}
